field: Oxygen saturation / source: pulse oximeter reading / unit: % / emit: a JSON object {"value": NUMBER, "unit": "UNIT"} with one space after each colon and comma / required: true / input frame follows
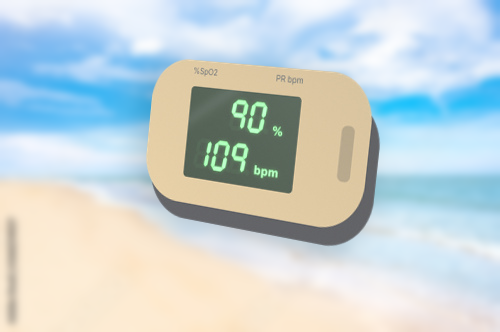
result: {"value": 90, "unit": "%"}
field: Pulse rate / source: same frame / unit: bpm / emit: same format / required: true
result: {"value": 109, "unit": "bpm"}
